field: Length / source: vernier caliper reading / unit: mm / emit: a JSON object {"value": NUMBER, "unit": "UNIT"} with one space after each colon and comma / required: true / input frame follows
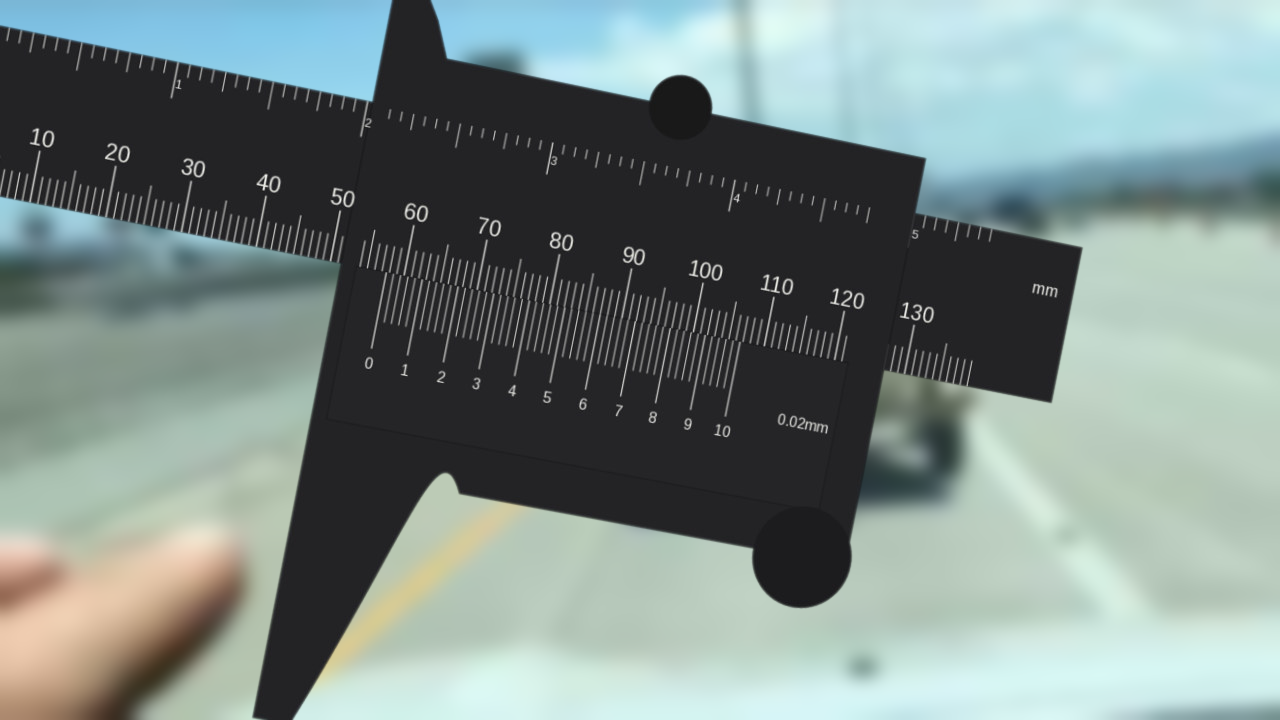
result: {"value": 57.6, "unit": "mm"}
